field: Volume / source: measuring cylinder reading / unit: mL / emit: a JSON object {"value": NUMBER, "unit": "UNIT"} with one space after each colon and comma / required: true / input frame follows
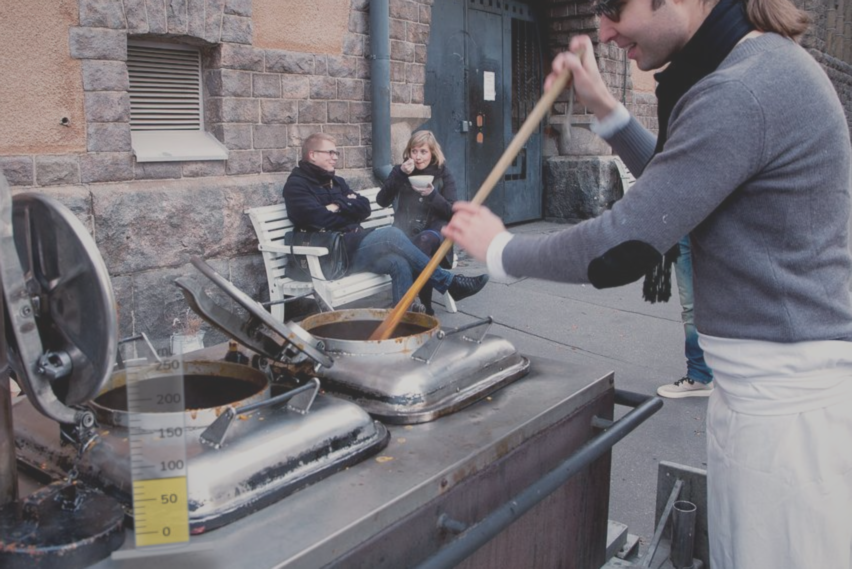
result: {"value": 80, "unit": "mL"}
